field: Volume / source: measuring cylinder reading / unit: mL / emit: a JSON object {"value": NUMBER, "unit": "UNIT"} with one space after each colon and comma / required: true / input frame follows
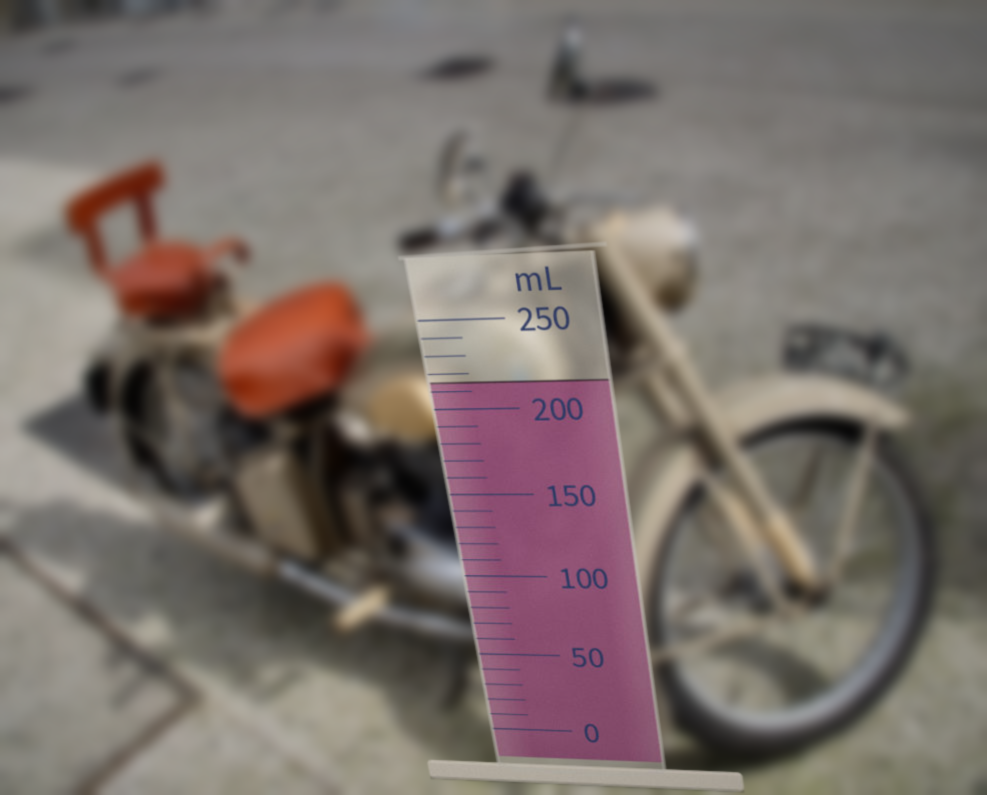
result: {"value": 215, "unit": "mL"}
